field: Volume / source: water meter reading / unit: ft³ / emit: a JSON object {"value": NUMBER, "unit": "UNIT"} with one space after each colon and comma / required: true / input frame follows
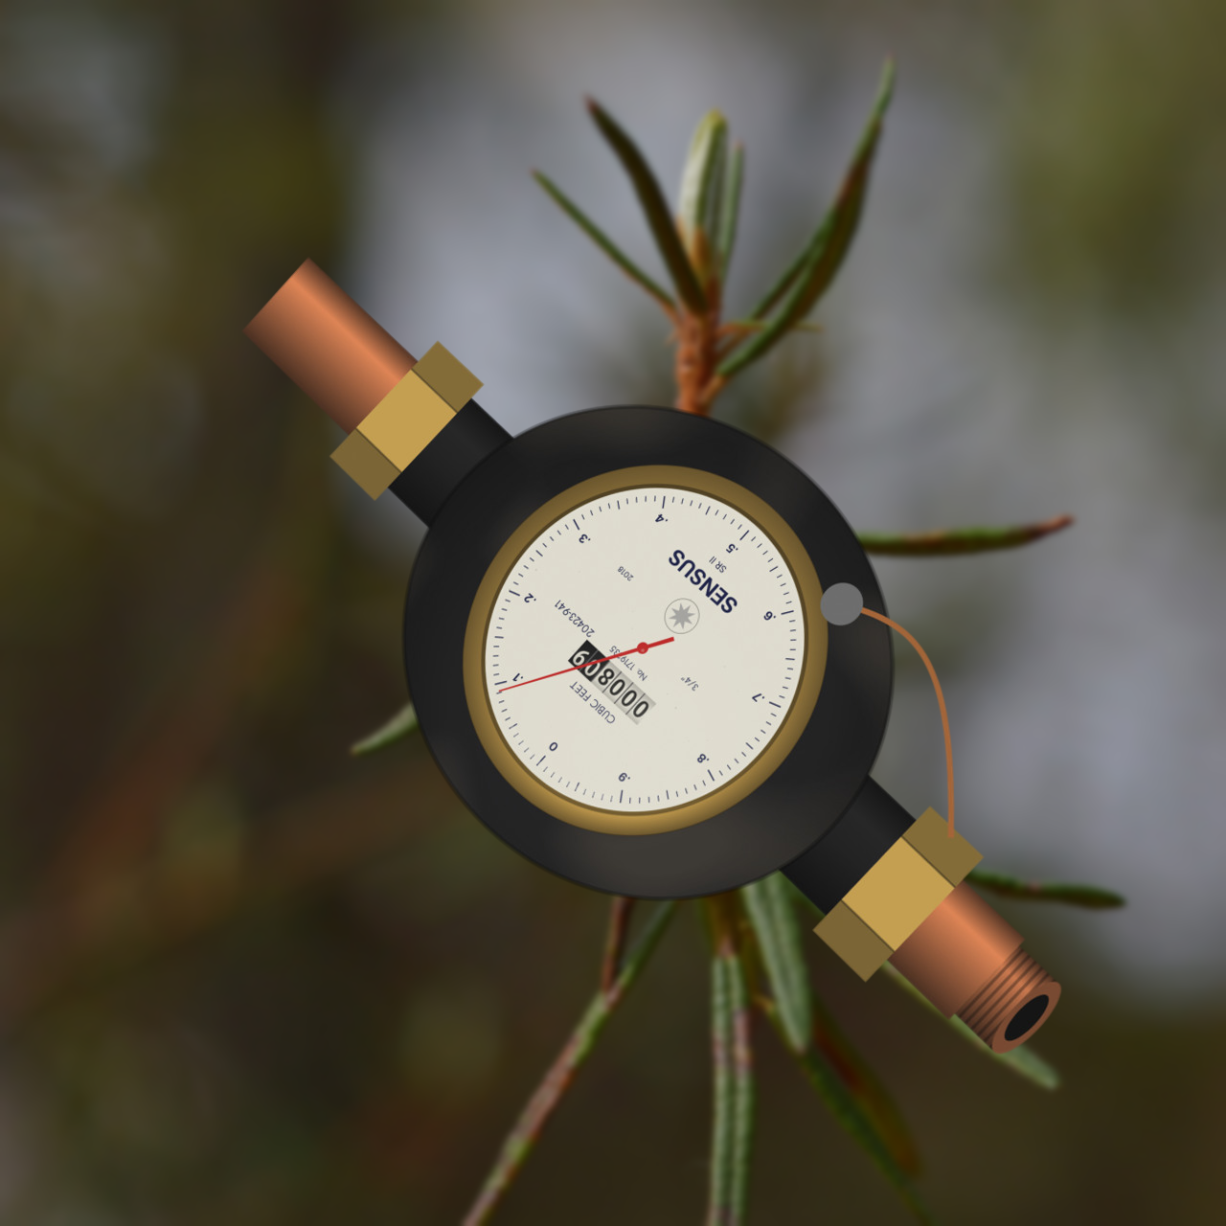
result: {"value": 809.09, "unit": "ft³"}
